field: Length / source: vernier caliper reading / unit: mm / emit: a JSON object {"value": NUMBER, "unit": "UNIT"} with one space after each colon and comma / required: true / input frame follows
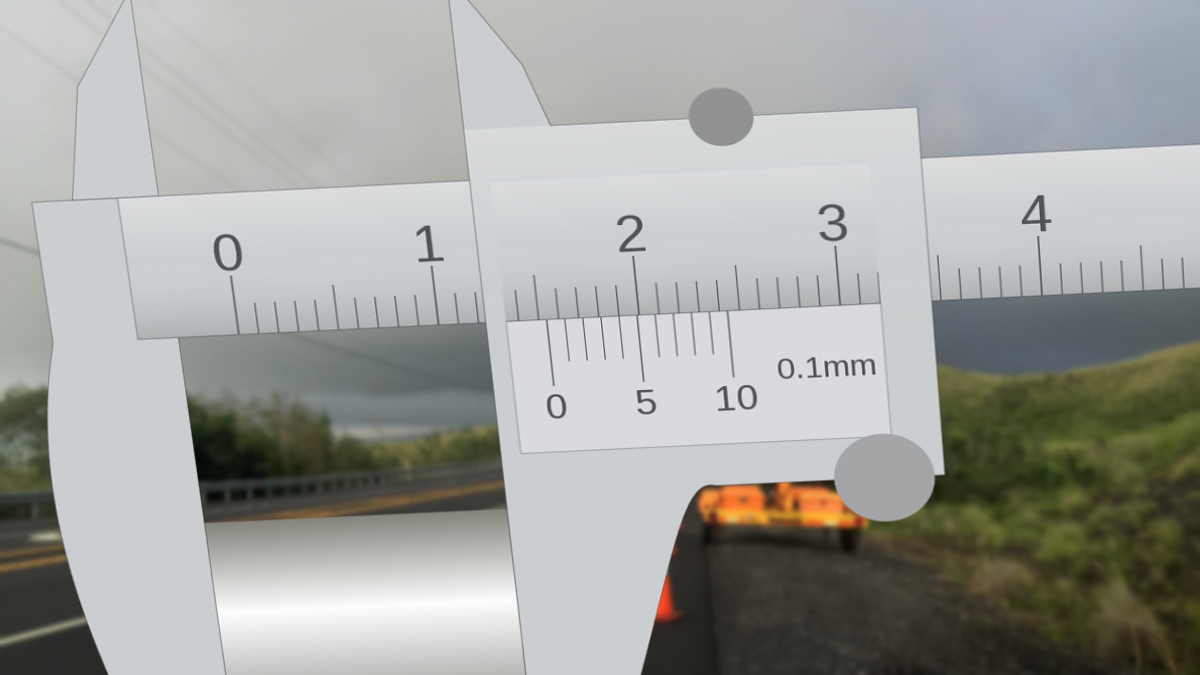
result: {"value": 15.4, "unit": "mm"}
